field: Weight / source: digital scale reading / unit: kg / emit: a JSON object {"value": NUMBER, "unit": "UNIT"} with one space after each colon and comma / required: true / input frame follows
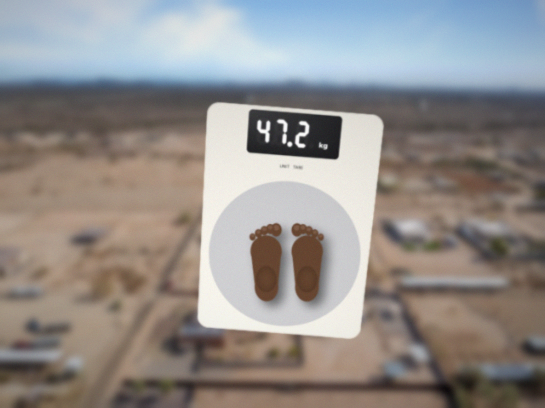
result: {"value": 47.2, "unit": "kg"}
